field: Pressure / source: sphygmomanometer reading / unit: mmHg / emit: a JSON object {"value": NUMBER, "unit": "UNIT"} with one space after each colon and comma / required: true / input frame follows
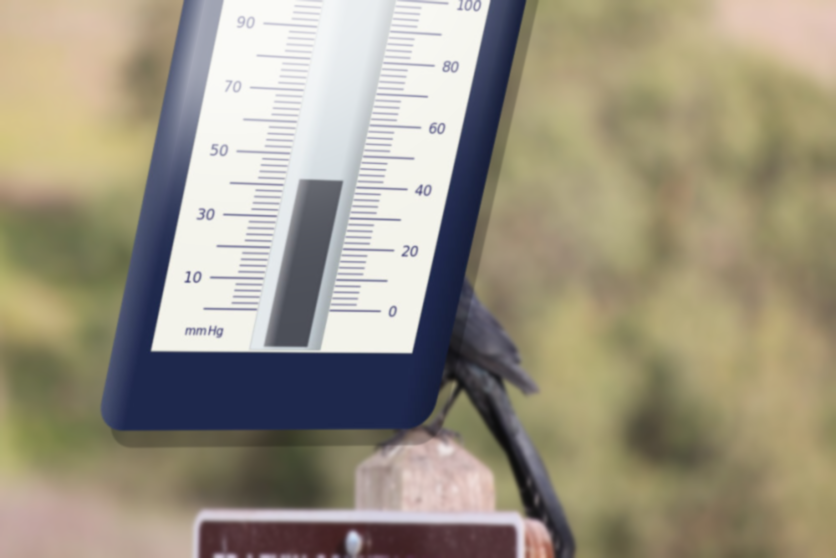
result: {"value": 42, "unit": "mmHg"}
